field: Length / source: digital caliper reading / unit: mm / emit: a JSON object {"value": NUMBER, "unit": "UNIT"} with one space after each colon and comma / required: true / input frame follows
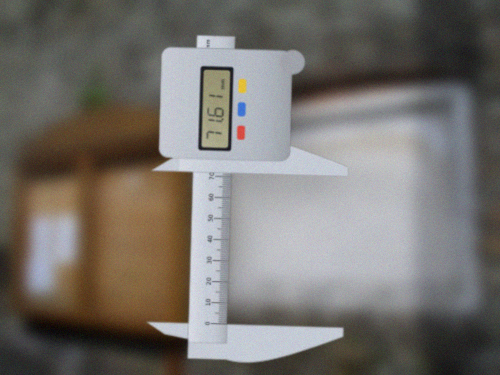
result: {"value": 71.61, "unit": "mm"}
